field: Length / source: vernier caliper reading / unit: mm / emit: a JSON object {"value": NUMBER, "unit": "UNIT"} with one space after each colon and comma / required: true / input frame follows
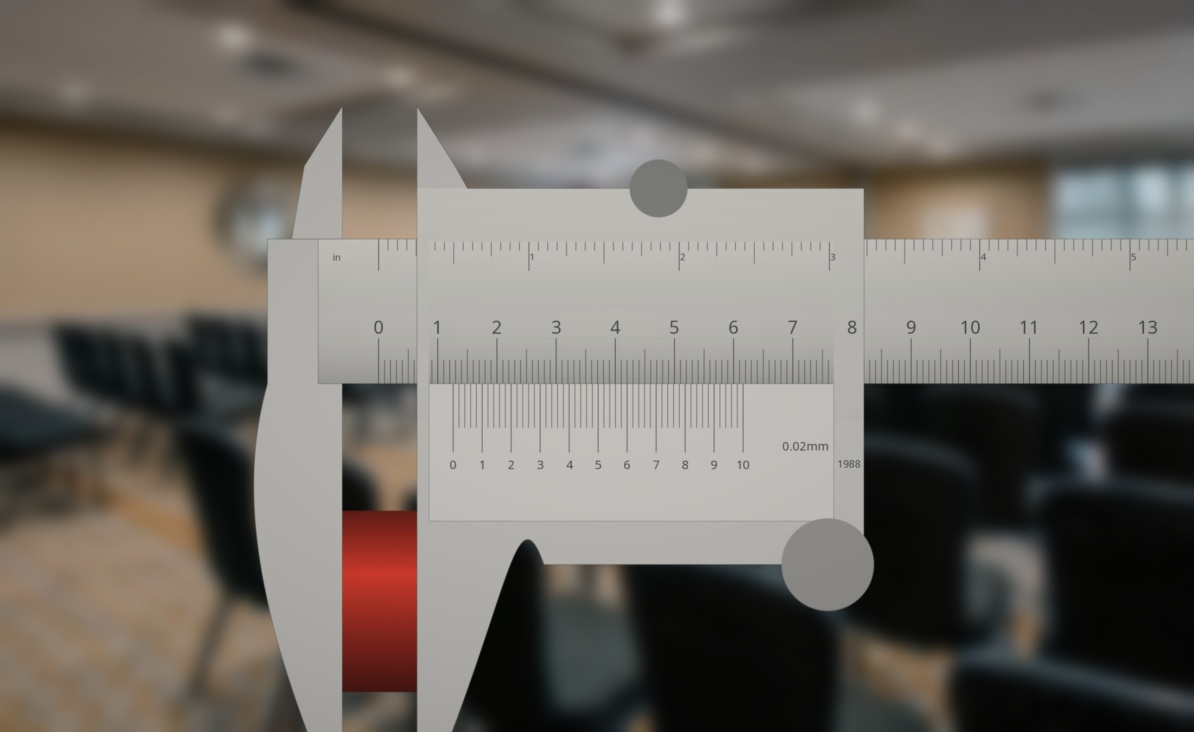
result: {"value": 12.6, "unit": "mm"}
